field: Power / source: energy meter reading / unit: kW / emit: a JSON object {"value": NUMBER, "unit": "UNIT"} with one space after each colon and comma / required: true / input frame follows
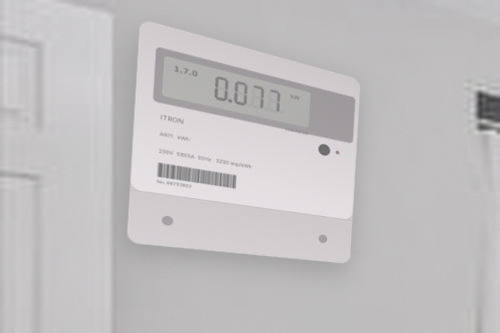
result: {"value": 0.077, "unit": "kW"}
